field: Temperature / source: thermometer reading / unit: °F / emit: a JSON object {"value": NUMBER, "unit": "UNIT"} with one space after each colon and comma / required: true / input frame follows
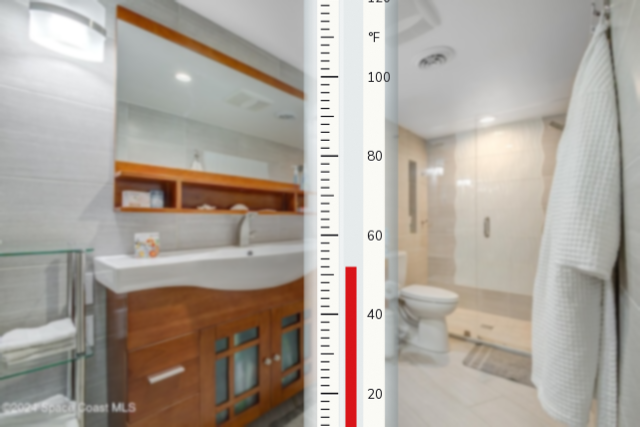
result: {"value": 52, "unit": "°F"}
